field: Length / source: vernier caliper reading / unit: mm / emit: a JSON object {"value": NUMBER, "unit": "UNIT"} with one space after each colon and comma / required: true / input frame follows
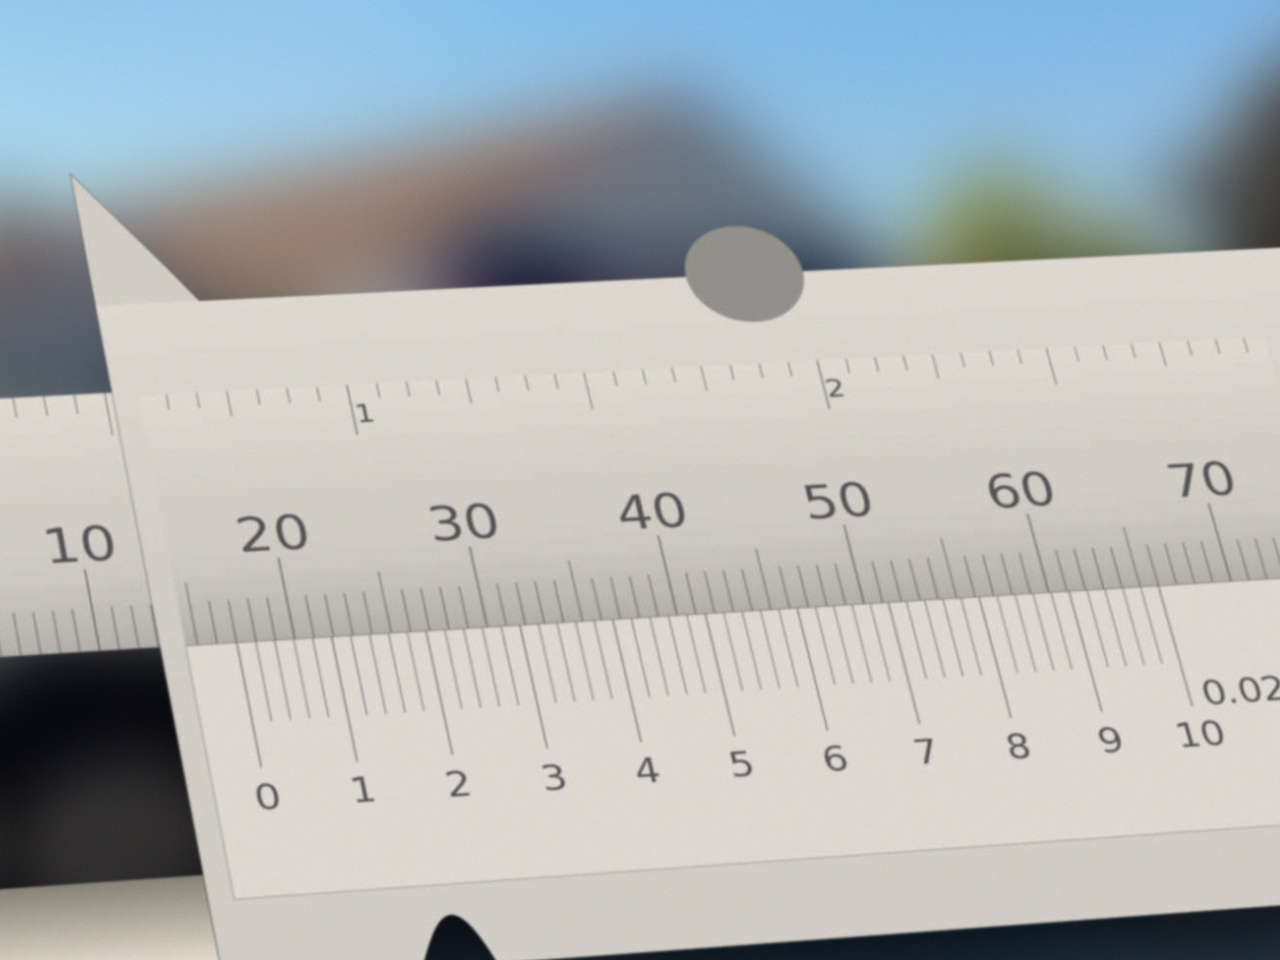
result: {"value": 17.0, "unit": "mm"}
